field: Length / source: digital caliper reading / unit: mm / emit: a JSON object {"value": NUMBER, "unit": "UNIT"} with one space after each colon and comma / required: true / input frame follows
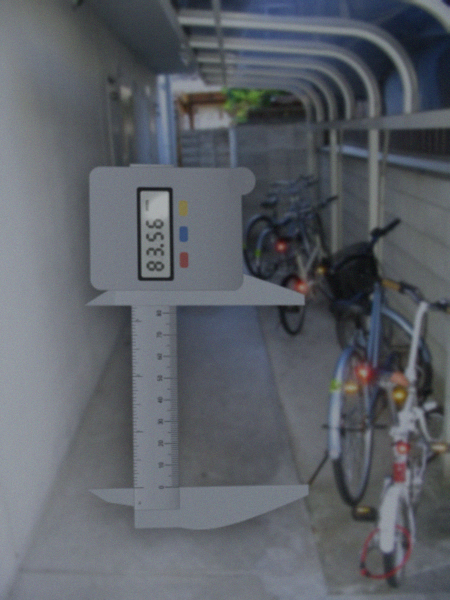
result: {"value": 83.56, "unit": "mm"}
